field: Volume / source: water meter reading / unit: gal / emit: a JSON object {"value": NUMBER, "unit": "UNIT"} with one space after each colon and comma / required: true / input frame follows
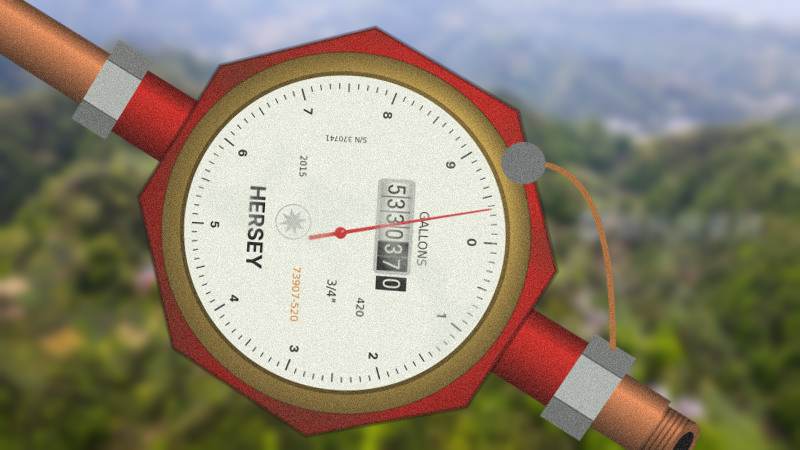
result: {"value": 5330369.6, "unit": "gal"}
